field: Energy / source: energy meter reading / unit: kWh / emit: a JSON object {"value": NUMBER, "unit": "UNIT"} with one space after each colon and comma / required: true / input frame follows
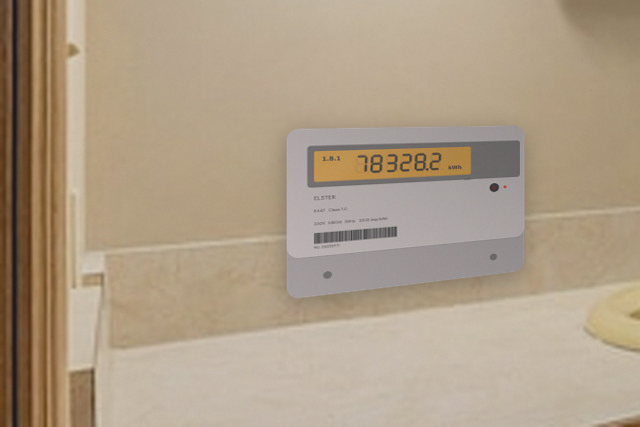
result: {"value": 78328.2, "unit": "kWh"}
